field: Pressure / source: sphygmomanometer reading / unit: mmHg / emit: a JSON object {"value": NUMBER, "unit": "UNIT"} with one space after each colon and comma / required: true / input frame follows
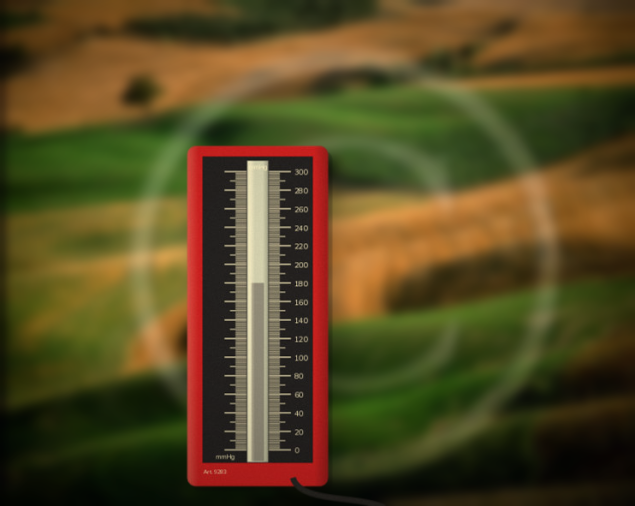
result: {"value": 180, "unit": "mmHg"}
